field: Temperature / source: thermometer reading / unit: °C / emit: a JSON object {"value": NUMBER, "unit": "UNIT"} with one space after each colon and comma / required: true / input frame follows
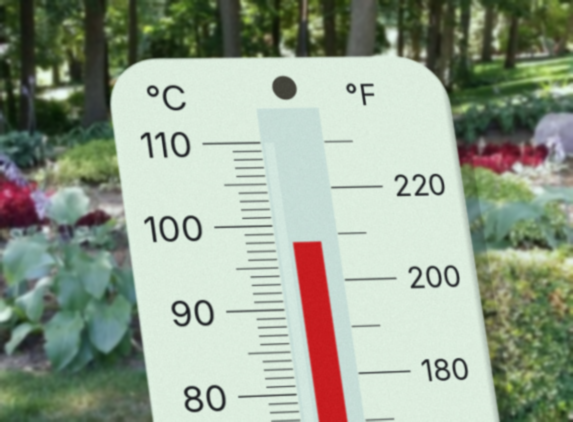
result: {"value": 98, "unit": "°C"}
